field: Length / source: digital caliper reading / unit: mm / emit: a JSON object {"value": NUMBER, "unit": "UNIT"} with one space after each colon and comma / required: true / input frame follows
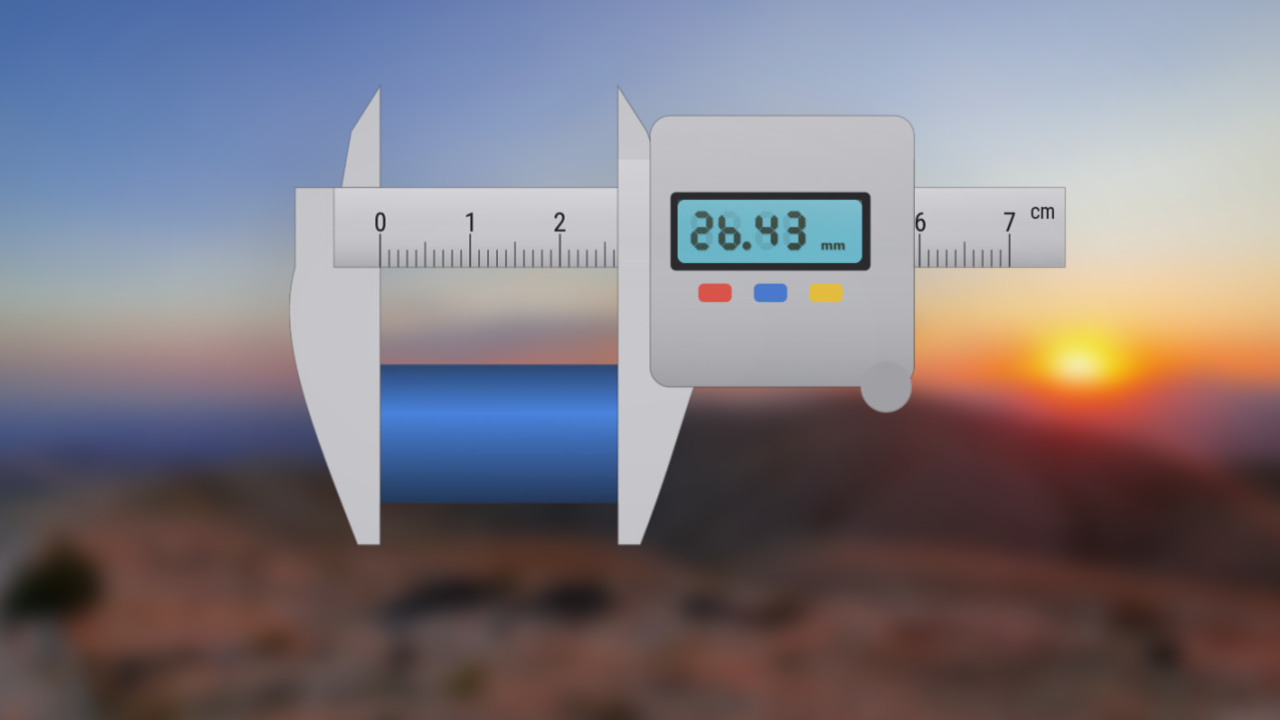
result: {"value": 26.43, "unit": "mm"}
